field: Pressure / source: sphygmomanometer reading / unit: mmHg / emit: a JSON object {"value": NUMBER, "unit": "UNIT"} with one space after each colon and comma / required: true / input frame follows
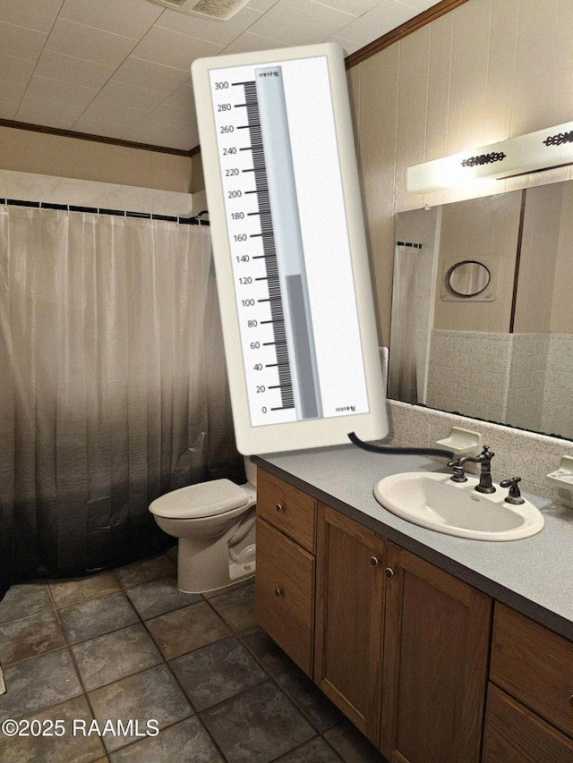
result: {"value": 120, "unit": "mmHg"}
